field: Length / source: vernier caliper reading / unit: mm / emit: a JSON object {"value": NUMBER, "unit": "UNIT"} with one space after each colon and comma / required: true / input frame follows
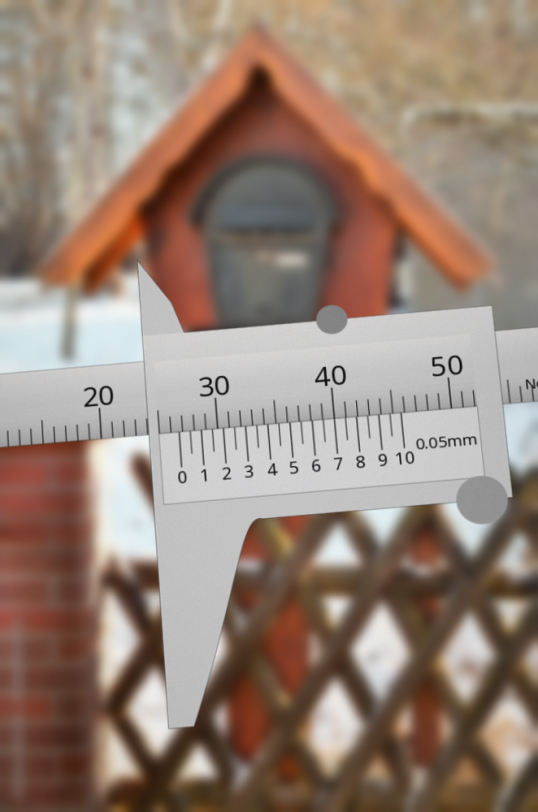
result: {"value": 26.7, "unit": "mm"}
